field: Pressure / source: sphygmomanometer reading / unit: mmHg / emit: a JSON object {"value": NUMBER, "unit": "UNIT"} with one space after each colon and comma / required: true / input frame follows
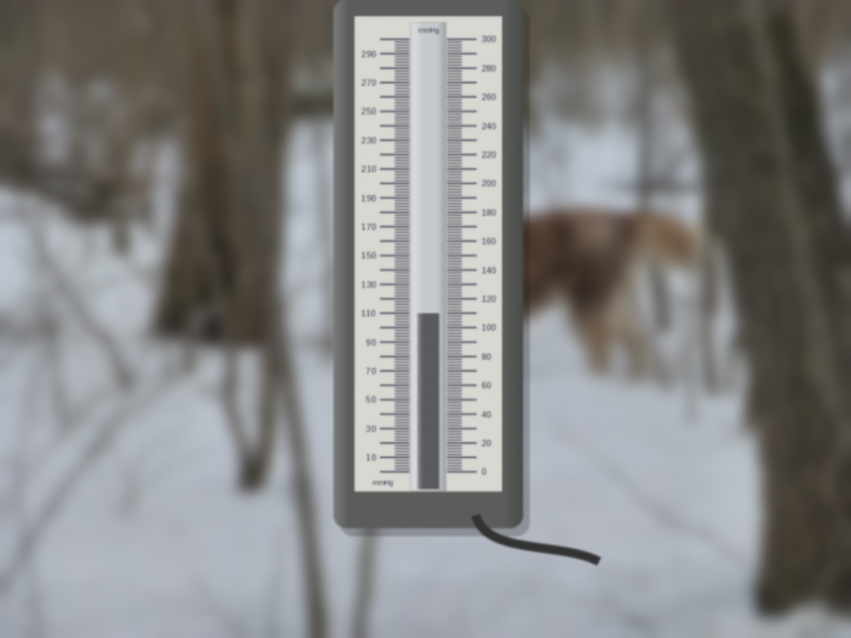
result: {"value": 110, "unit": "mmHg"}
